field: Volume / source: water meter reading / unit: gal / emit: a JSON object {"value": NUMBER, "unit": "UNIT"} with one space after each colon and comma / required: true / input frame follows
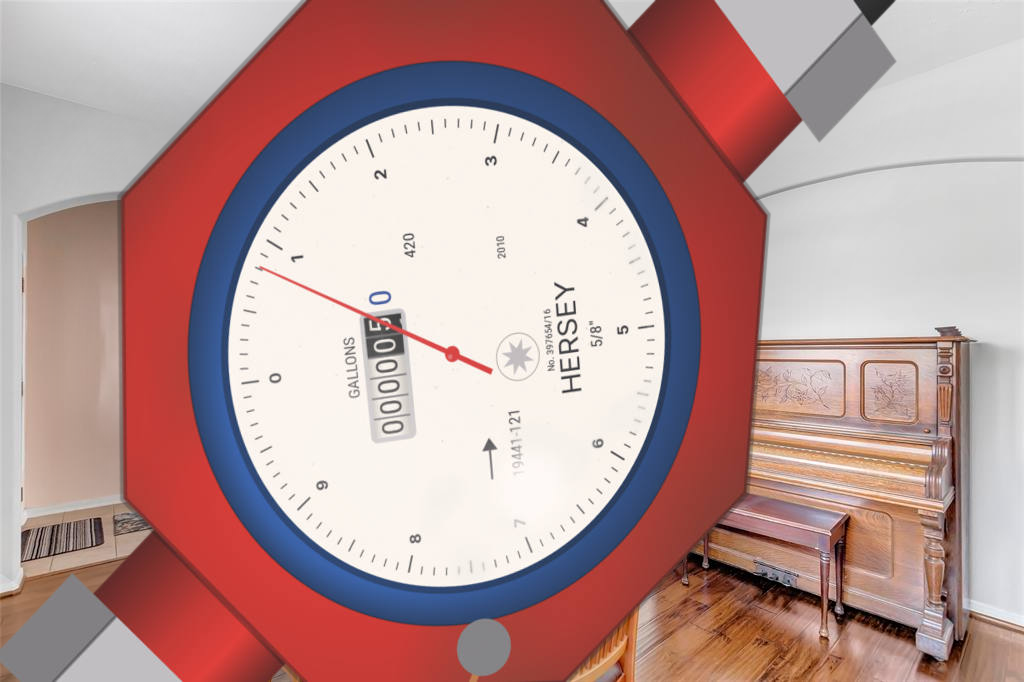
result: {"value": 50.8, "unit": "gal"}
